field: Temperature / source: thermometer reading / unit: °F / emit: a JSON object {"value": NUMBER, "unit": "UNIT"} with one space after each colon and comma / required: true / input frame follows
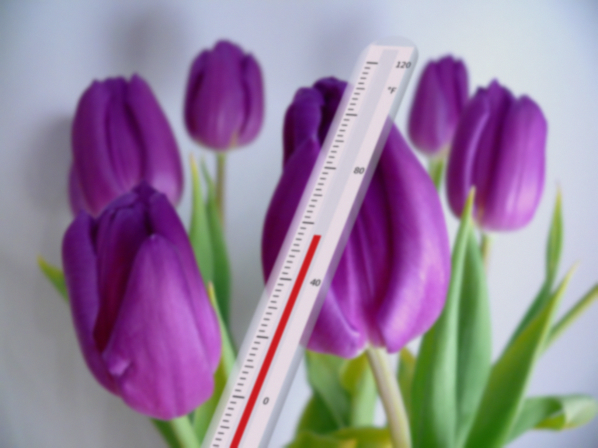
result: {"value": 56, "unit": "°F"}
